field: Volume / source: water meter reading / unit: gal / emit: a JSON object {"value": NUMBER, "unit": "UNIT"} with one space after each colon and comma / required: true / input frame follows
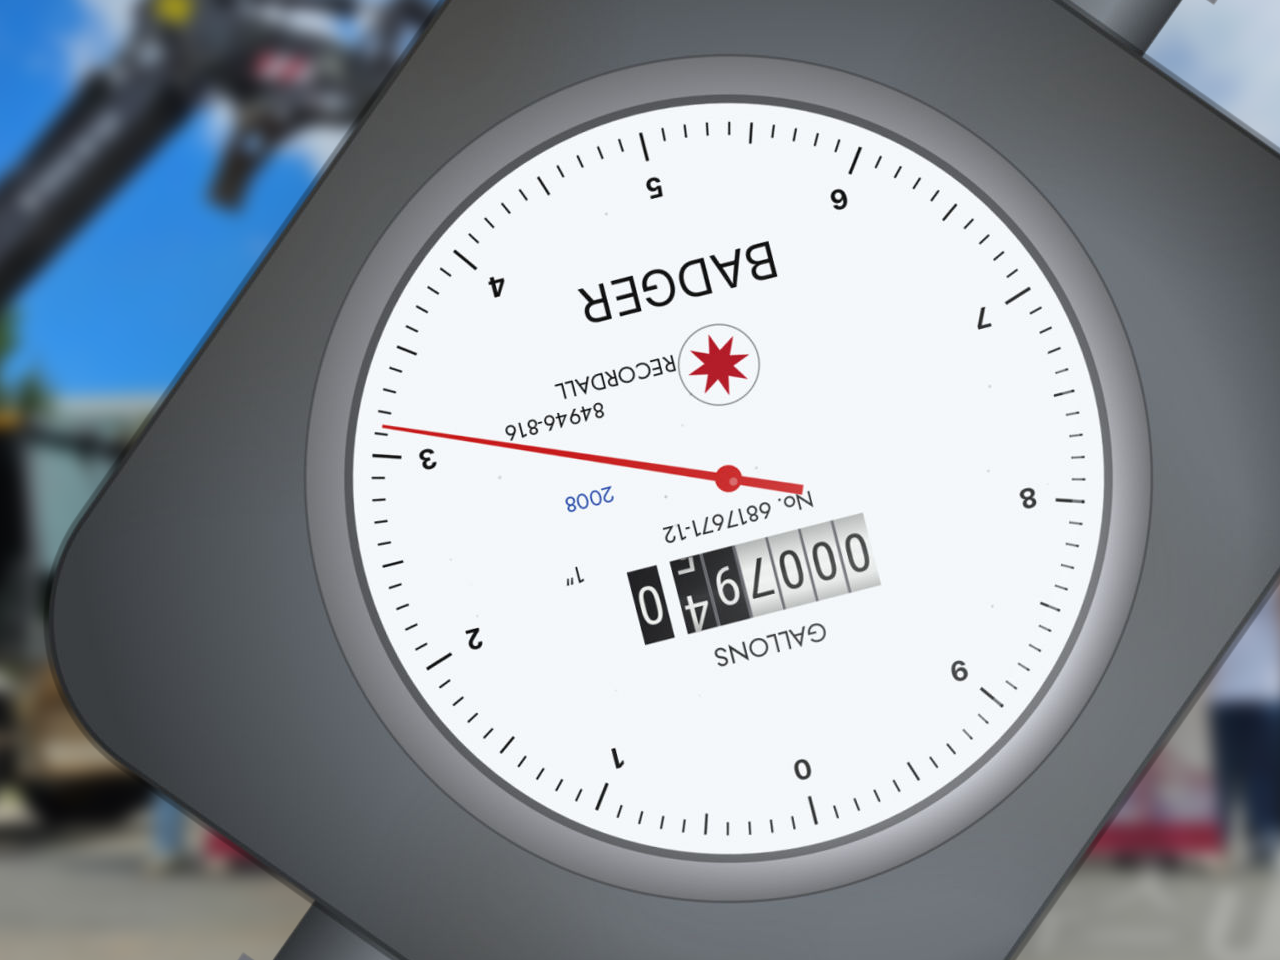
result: {"value": 7943.1, "unit": "gal"}
